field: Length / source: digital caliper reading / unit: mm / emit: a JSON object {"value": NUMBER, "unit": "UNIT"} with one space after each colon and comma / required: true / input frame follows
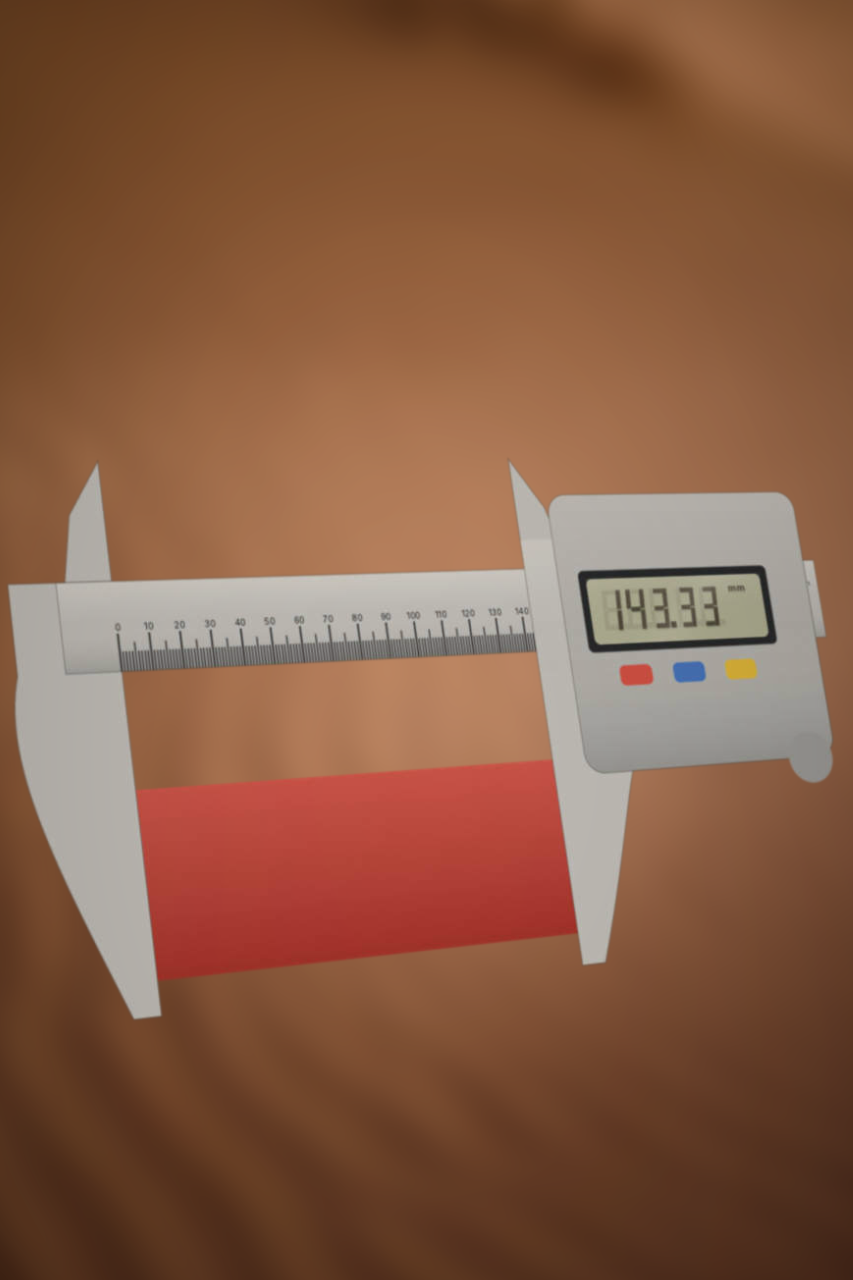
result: {"value": 143.33, "unit": "mm"}
